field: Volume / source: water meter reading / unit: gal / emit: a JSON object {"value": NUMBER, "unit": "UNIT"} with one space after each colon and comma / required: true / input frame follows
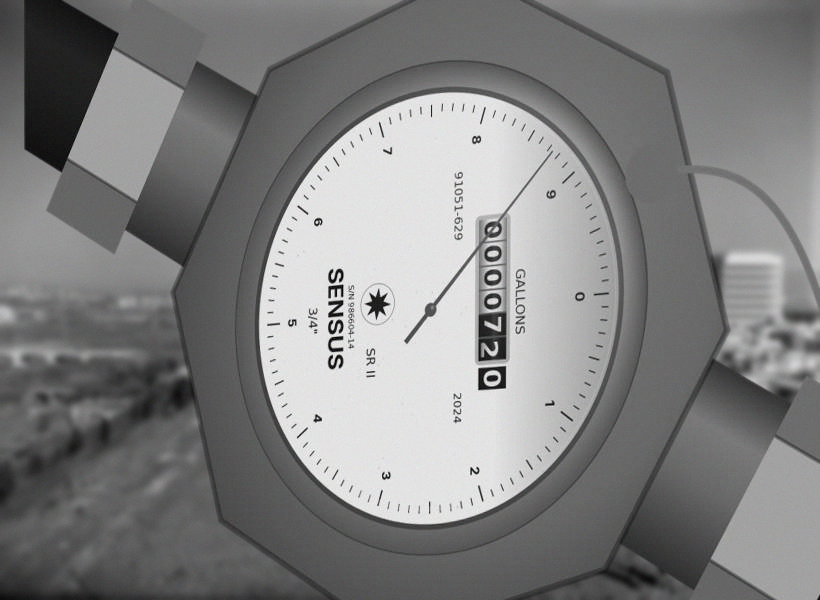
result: {"value": 718.7, "unit": "gal"}
